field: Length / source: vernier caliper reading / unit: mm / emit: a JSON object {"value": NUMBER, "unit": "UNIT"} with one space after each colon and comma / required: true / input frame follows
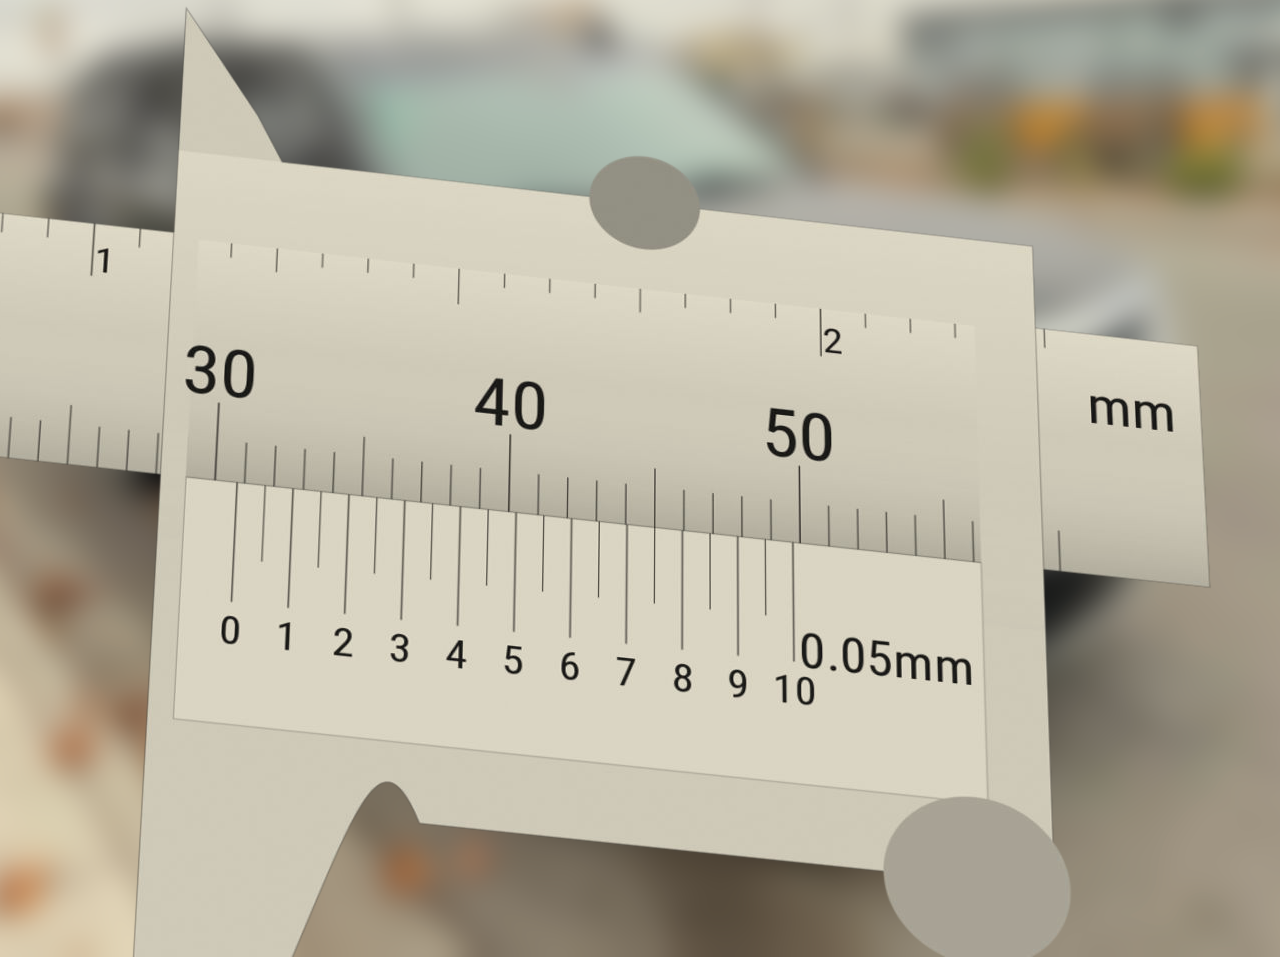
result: {"value": 30.75, "unit": "mm"}
